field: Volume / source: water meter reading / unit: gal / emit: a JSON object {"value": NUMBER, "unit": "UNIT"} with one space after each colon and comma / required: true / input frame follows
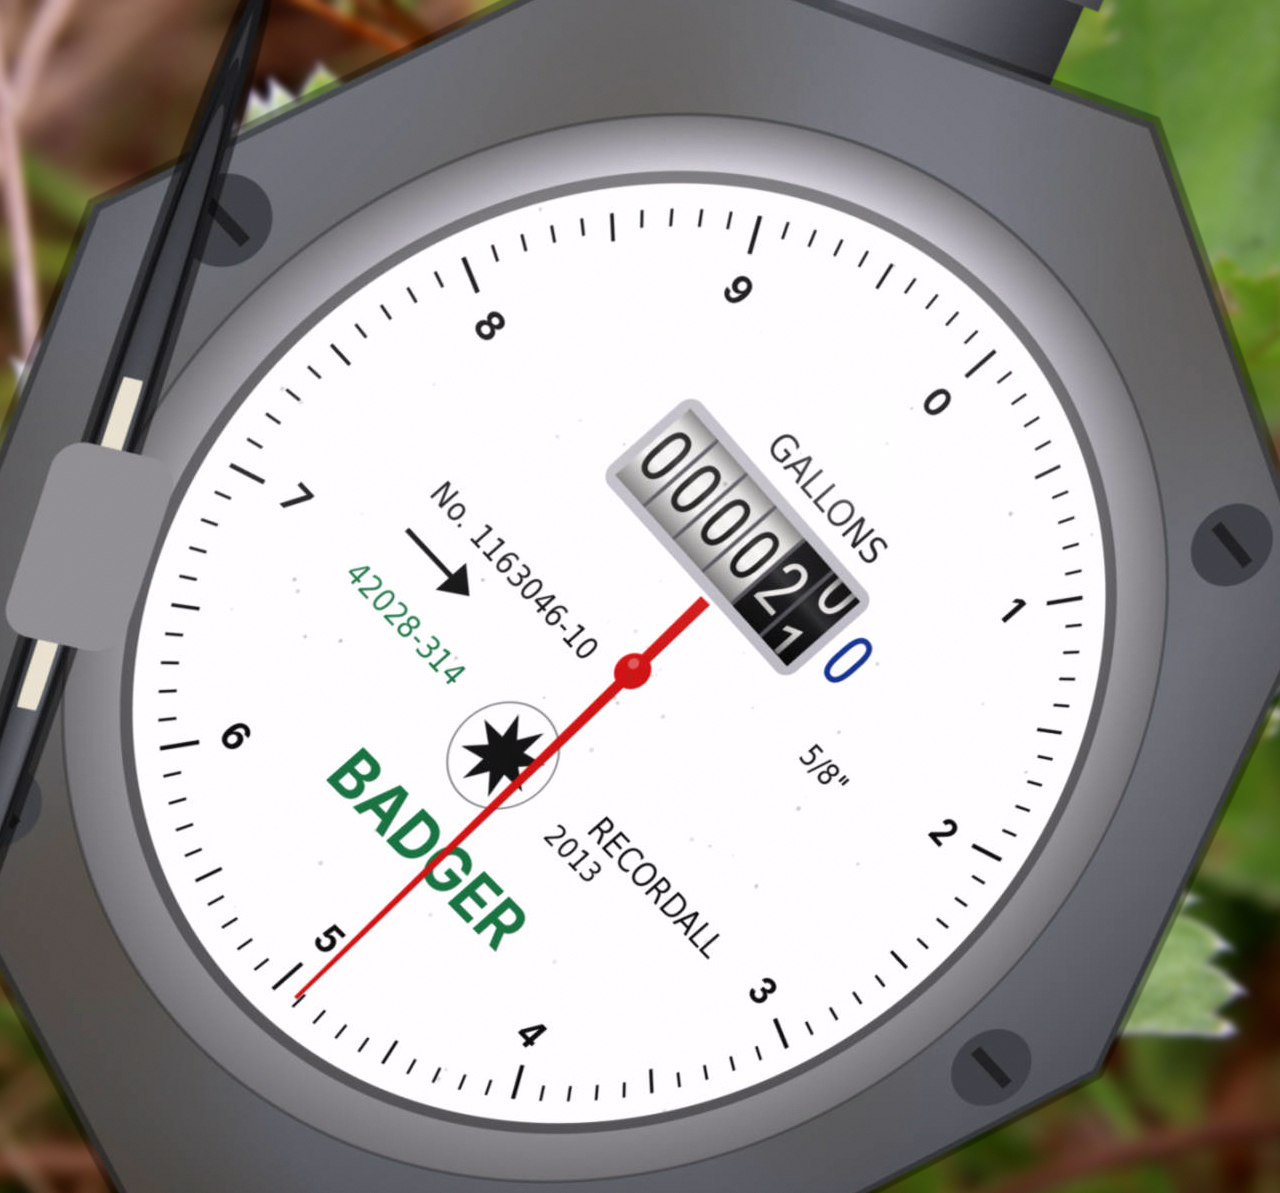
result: {"value": 204.9, "unit": "gal"}
